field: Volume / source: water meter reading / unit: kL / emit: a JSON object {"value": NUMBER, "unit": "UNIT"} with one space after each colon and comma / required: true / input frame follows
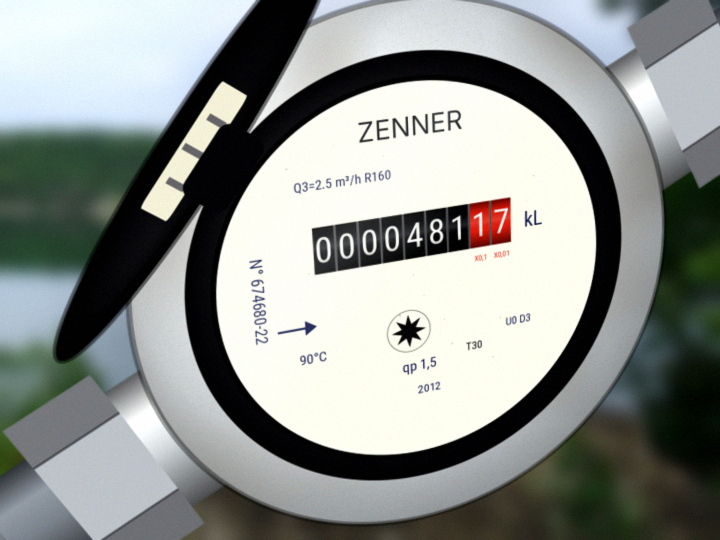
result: {"value": 481.17, "unit": "kL"}
